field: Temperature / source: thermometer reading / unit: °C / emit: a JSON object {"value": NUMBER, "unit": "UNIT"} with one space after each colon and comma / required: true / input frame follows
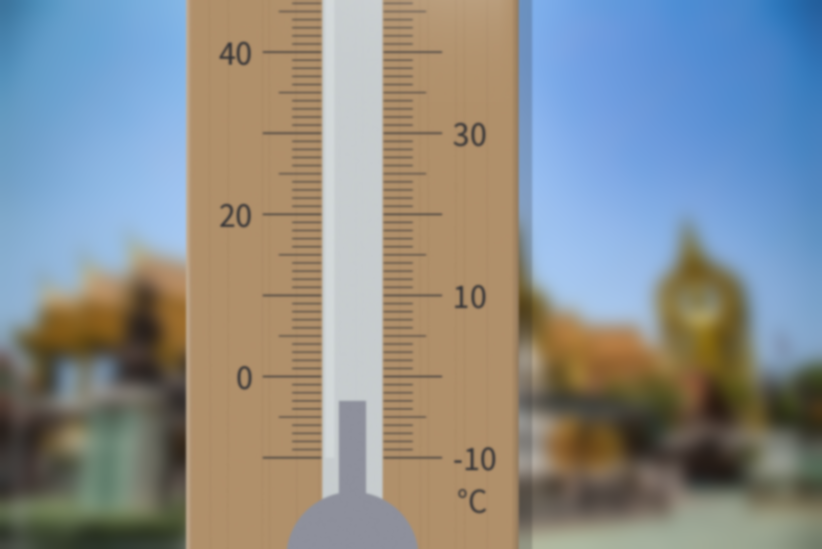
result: {"value": -3, "unit": "°C"}
